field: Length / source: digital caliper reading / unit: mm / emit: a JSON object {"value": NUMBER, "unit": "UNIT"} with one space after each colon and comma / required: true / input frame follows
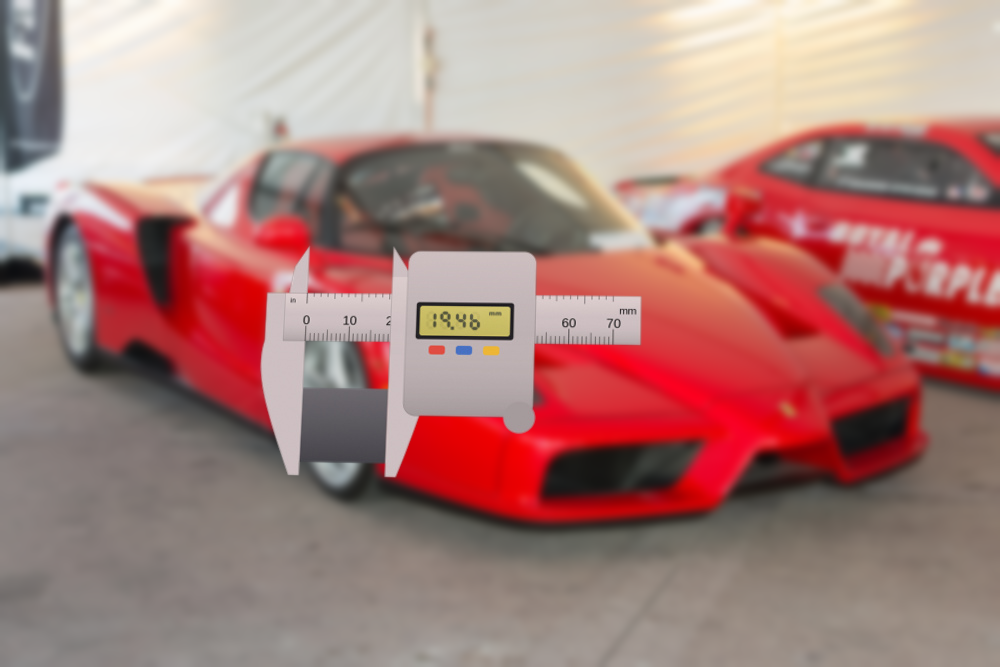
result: {"value": 19.46, "unit": "mm"}
